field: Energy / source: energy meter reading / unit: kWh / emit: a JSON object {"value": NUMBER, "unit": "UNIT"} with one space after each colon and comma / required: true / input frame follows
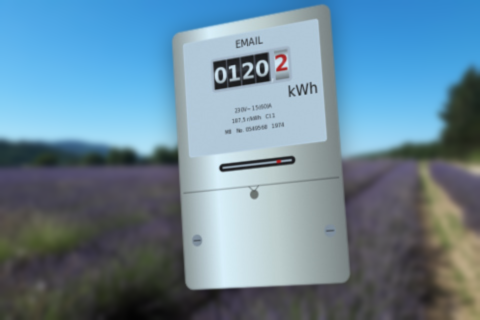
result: {"value": 120.2, "unit": "kWh"}
